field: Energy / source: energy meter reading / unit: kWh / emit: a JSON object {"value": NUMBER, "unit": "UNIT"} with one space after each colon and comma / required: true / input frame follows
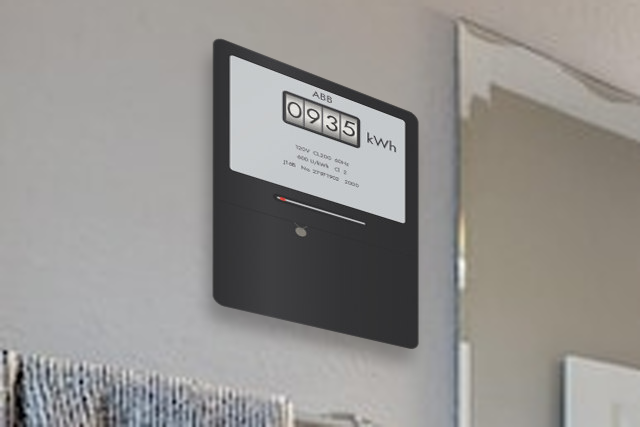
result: {"value": 935, "unit": "kWh"}
